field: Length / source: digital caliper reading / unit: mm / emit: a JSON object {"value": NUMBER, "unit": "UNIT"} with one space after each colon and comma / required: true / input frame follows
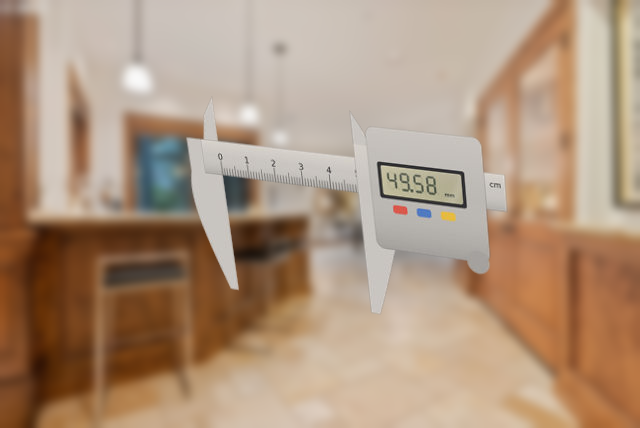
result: {"value": 49.58, "unit": "mm"}
